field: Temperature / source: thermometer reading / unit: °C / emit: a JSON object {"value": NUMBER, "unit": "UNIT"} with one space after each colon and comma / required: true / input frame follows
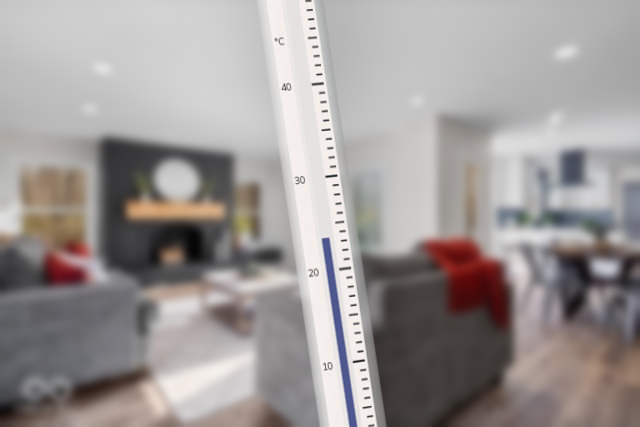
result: {"value": 23.5, "unit": "°C"}
